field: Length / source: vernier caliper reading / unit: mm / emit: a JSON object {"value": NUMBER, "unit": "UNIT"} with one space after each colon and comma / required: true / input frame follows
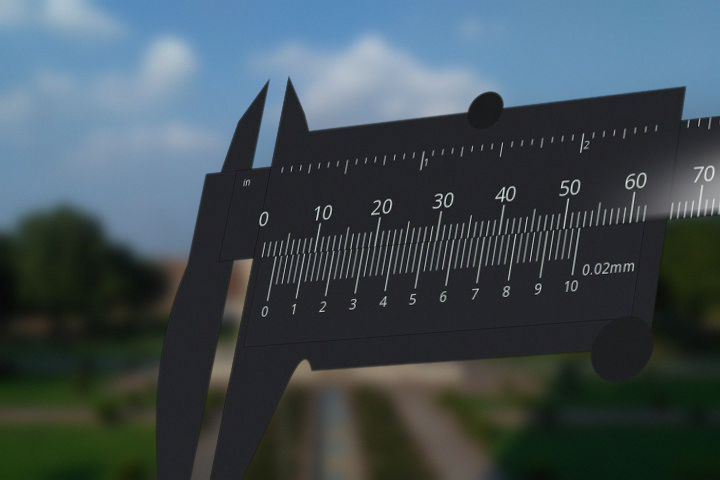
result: {"value": 3.4, "unit": "mm"}
